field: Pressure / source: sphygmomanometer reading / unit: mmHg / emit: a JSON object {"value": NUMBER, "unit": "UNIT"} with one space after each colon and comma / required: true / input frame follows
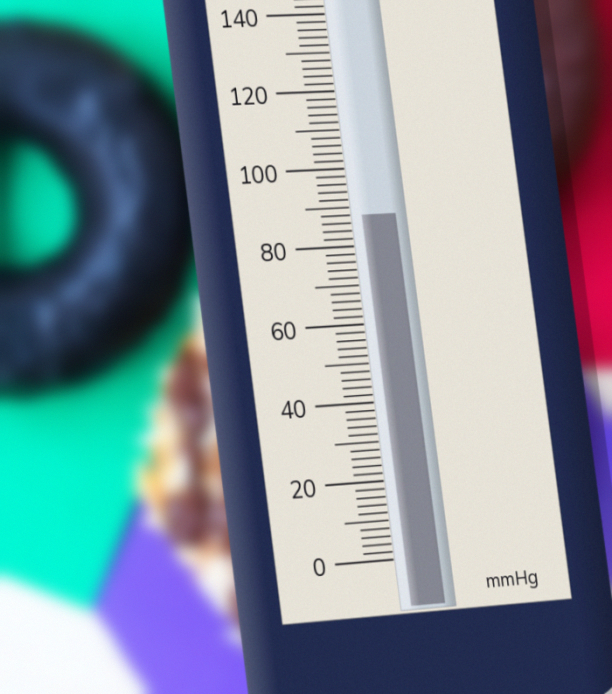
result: {"value": 88, "unit": "mmHg"}
